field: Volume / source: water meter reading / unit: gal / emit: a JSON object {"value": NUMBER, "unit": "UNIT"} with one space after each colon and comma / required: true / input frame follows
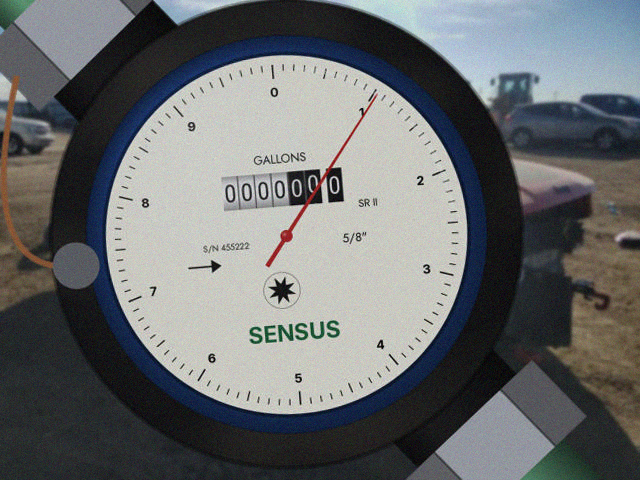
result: {"value": 1.0, "unit": "gal"}
